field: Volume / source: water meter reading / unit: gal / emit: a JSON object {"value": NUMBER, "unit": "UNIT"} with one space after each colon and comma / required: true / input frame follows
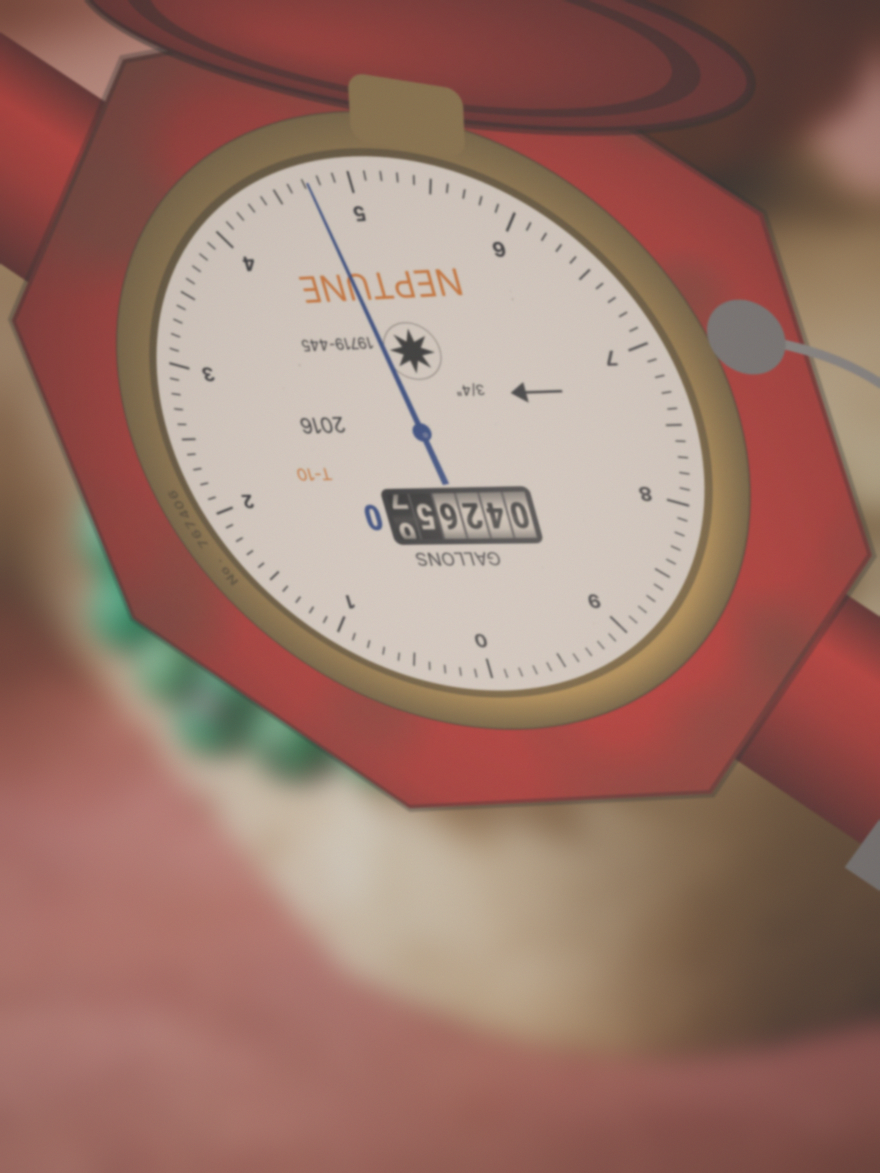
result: {"value": 426564.7, "unit": "gal"}
